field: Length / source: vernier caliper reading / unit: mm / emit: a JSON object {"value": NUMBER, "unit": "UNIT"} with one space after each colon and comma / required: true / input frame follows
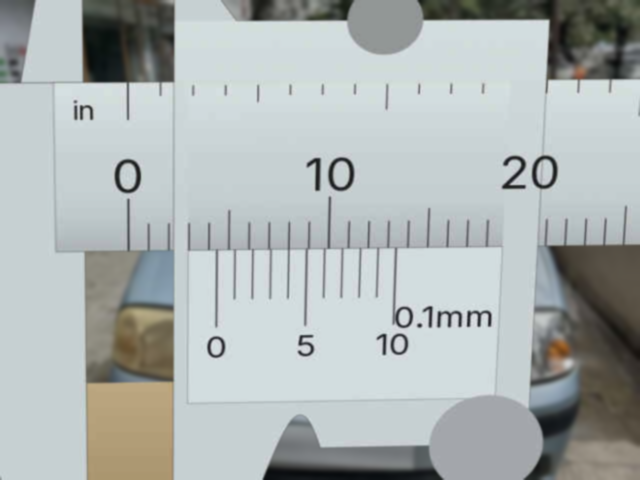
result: {"value": 4.4, "unit": "mm"}
